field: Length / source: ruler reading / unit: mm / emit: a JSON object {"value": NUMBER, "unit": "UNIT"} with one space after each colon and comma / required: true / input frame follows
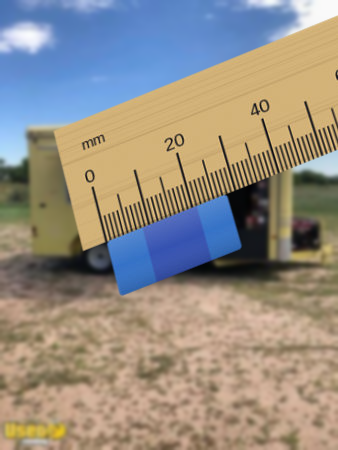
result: {"value": 28, "unit": "mm"}
